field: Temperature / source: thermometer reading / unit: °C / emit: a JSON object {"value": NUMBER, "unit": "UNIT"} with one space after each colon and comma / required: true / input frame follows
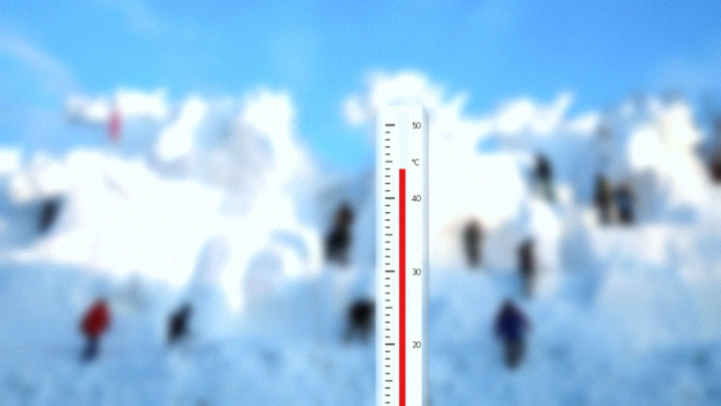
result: {"value": 44, "unit": "°C"}
